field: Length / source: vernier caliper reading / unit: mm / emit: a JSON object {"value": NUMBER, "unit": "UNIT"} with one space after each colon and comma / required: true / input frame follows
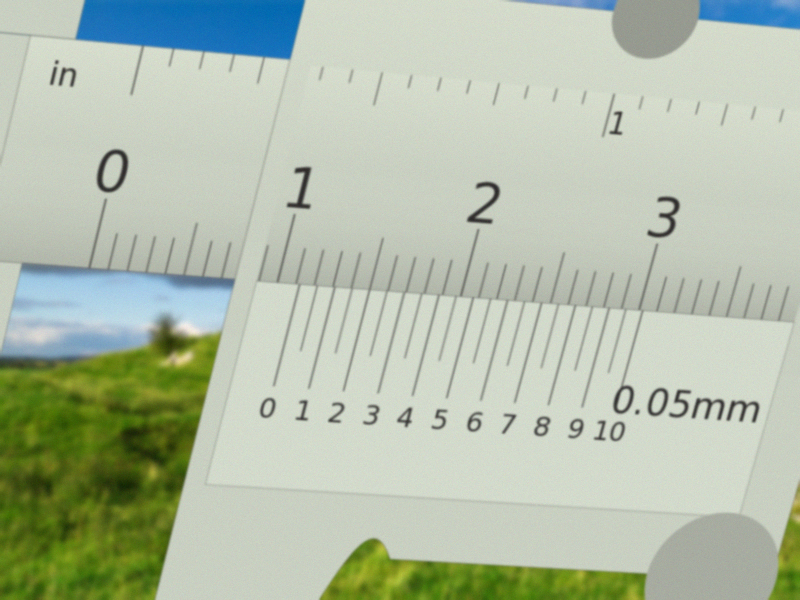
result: {"value": 11.2, "unit": "mm"}
